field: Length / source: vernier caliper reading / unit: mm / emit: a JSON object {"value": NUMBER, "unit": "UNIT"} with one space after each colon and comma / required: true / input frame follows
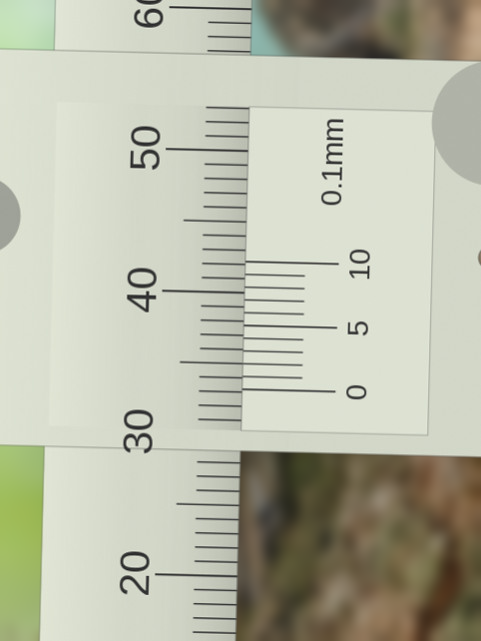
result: {"value": 33.2, "unit": "mm"}
